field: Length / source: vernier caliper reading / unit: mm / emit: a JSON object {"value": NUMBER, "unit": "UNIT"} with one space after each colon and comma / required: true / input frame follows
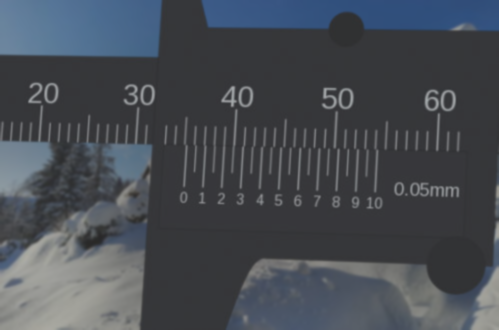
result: {"value": 35.2, "unit": "mm"}
